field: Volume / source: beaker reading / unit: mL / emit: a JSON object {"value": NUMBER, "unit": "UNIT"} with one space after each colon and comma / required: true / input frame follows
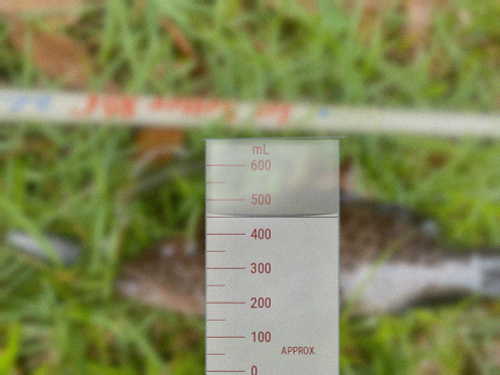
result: {"value": 450, "unit": "mL"}
